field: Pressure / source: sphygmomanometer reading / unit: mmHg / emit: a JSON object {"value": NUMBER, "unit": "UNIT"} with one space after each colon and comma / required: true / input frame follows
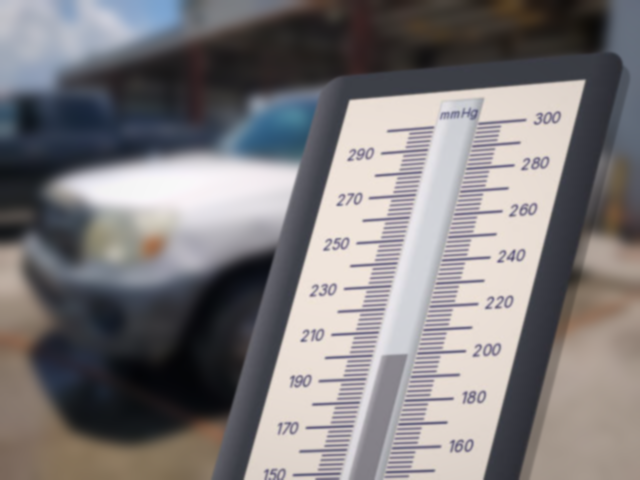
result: {"value": 200, "unit": "mmHg"}
